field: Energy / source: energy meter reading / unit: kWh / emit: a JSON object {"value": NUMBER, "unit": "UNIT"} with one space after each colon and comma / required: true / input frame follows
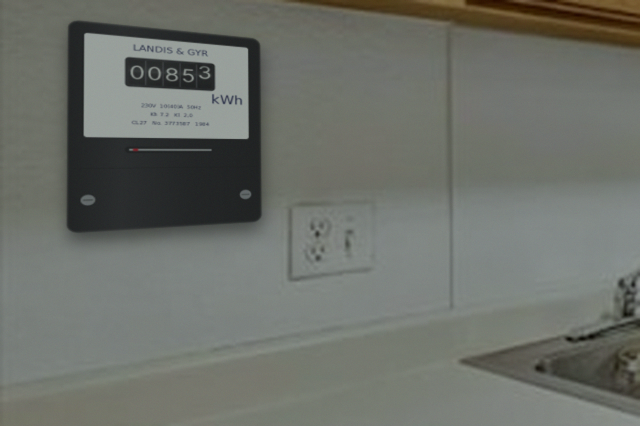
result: {"value": 853, "unit": "kWh"}
